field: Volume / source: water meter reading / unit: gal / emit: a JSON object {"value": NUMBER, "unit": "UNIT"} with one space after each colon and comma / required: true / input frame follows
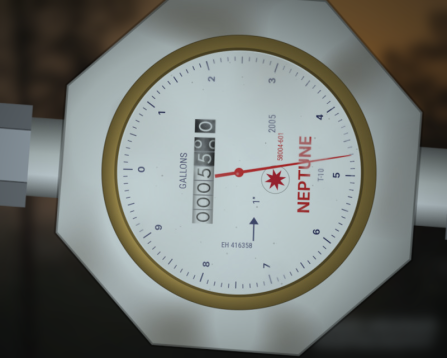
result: {"value": 5584.7, "unit": "gal"}
